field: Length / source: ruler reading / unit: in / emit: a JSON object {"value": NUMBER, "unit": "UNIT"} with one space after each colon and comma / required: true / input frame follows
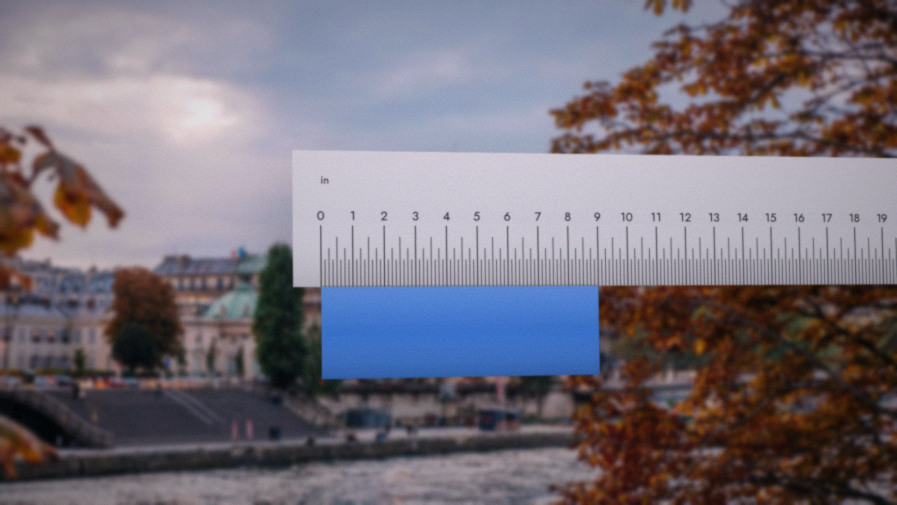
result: {"value": 9, "unit": "in"}
